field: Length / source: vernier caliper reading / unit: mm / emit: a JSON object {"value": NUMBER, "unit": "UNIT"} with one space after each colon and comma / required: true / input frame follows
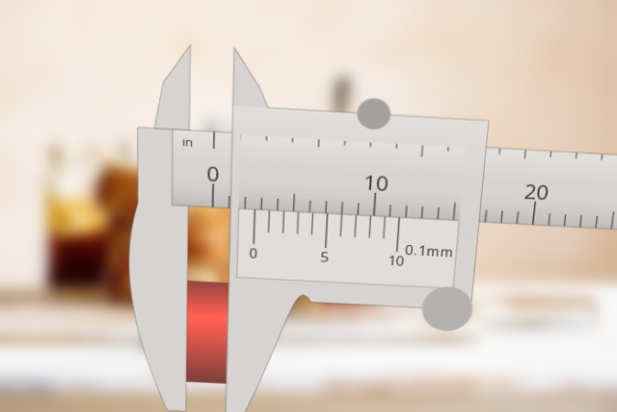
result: {"value": 2.6, "unit": "mm"}
